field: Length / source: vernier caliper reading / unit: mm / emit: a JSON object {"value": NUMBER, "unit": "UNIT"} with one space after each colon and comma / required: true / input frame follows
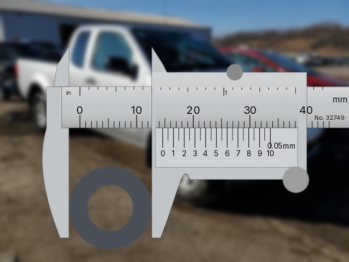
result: {"value": 14.6, "unit": "mm"}
